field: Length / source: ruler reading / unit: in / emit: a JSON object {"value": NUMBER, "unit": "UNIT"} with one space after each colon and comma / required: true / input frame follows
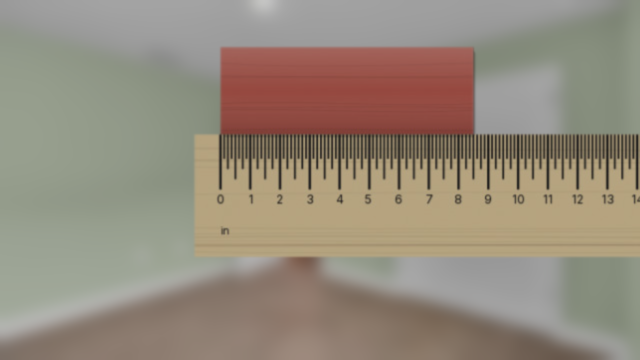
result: {"value": 8.5, "unit": "in"}
